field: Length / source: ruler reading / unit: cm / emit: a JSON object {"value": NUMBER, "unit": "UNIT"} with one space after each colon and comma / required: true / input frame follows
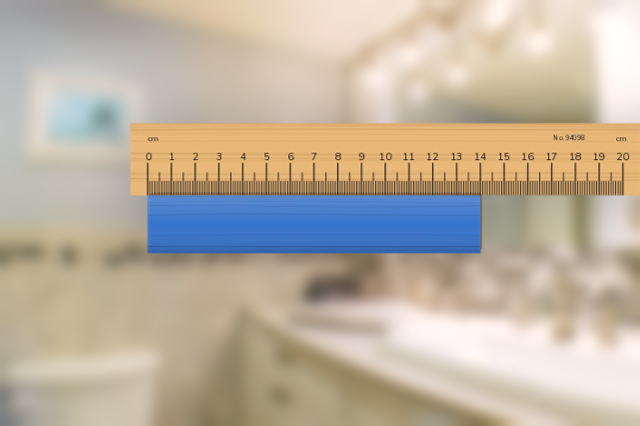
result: {"value": 14, "unit": "cm"}
